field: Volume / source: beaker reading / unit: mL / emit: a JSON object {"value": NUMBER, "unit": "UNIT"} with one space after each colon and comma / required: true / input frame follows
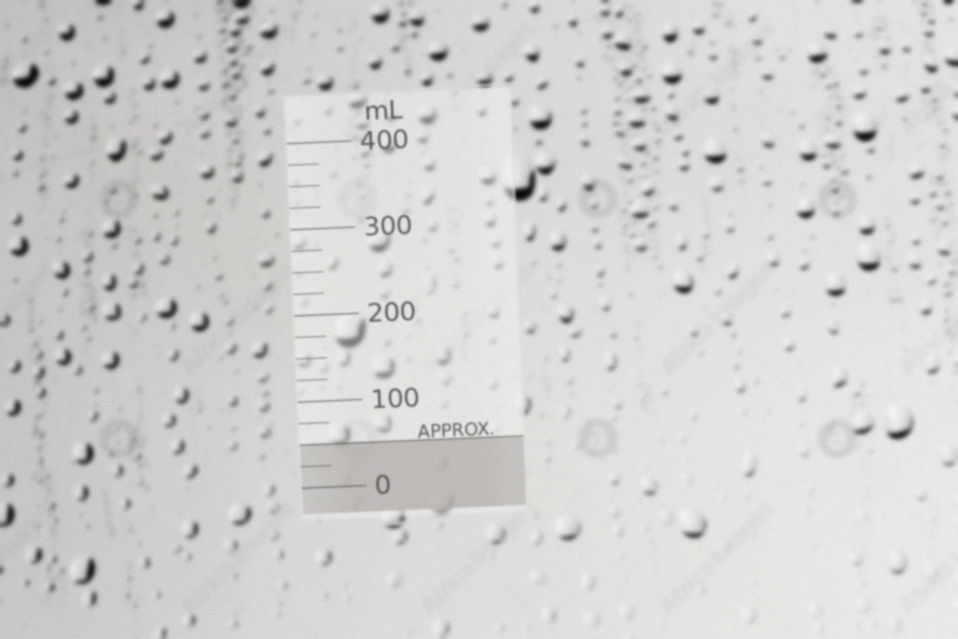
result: {"value": 50, "unit": "mL"}
